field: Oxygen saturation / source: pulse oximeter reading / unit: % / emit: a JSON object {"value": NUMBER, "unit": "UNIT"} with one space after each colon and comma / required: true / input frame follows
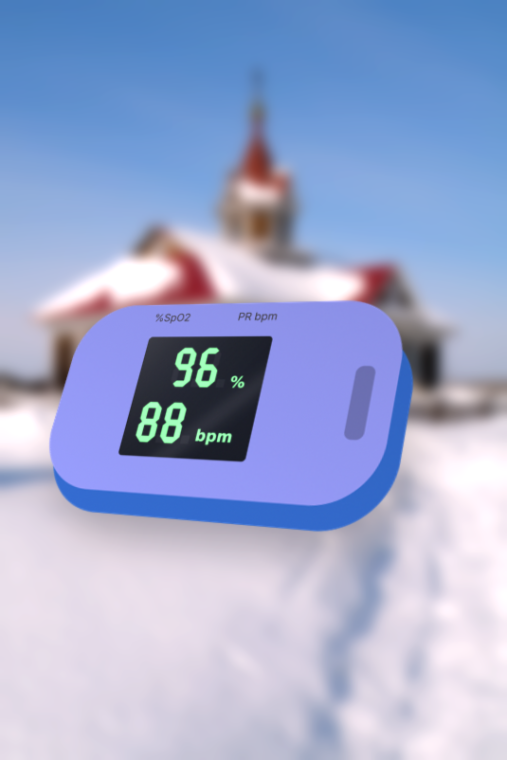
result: {"value": 96, "unit": "%"}
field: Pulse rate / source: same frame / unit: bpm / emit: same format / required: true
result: {"value": 88, "unit": "bpm"}
